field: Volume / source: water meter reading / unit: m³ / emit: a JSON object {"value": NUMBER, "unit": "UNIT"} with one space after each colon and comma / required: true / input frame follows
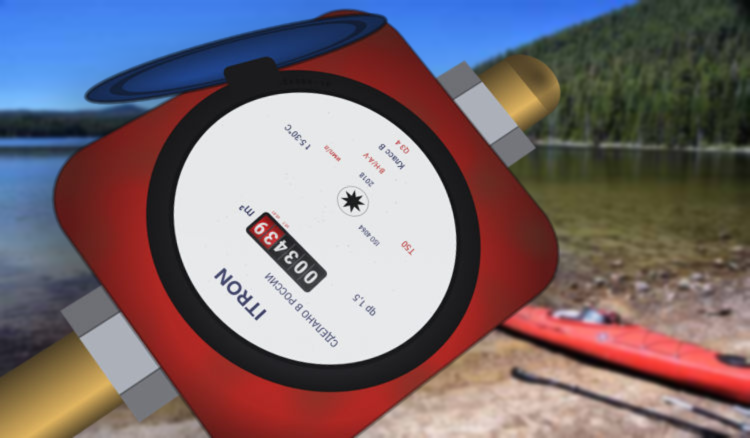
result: {"value": 34.39, "unit": "m³"}
